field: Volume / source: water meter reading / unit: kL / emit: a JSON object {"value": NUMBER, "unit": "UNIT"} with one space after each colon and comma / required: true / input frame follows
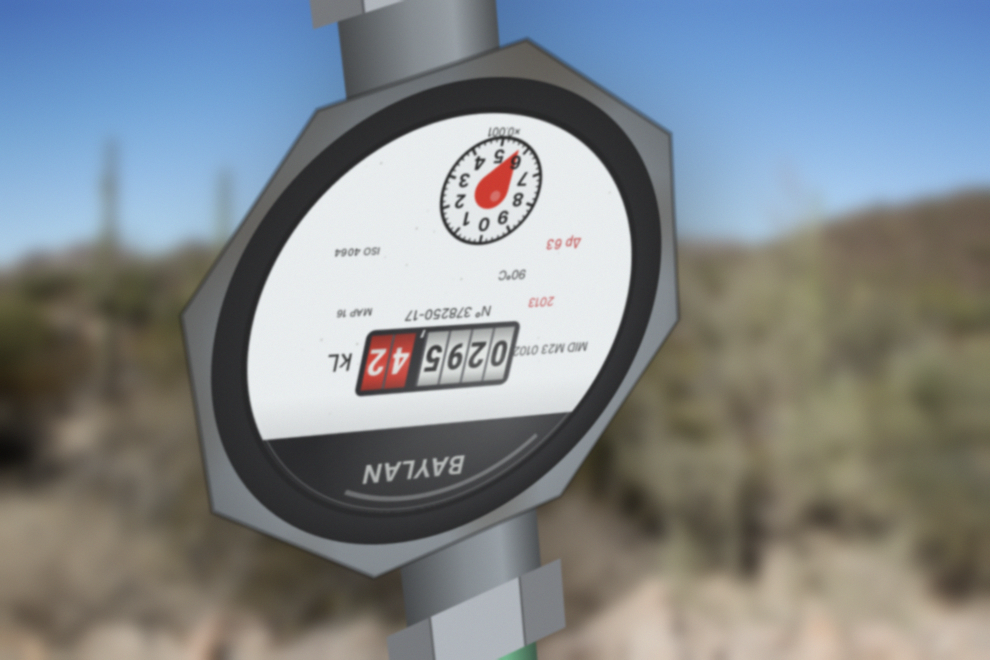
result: {"value": 295.425, "unit": "kL"}
